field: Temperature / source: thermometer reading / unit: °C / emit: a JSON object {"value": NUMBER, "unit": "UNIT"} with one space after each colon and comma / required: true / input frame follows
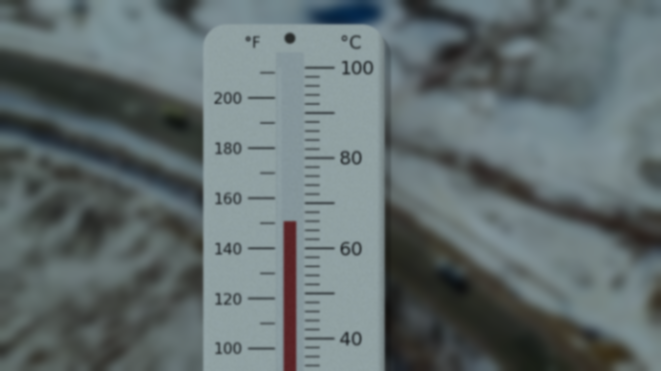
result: {"value": 66, "unit": "°C"}
